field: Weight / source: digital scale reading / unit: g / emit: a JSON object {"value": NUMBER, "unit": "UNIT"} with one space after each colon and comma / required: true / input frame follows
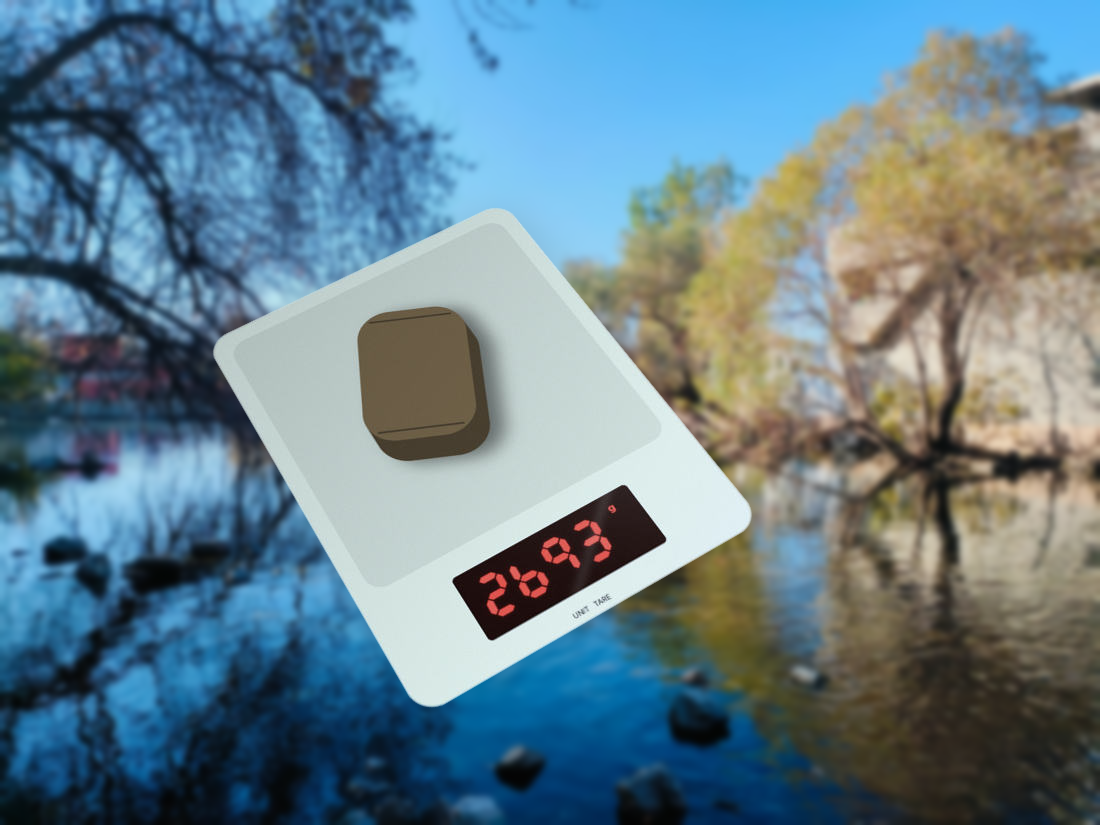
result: {"value": 2693, "unit": "g"}
